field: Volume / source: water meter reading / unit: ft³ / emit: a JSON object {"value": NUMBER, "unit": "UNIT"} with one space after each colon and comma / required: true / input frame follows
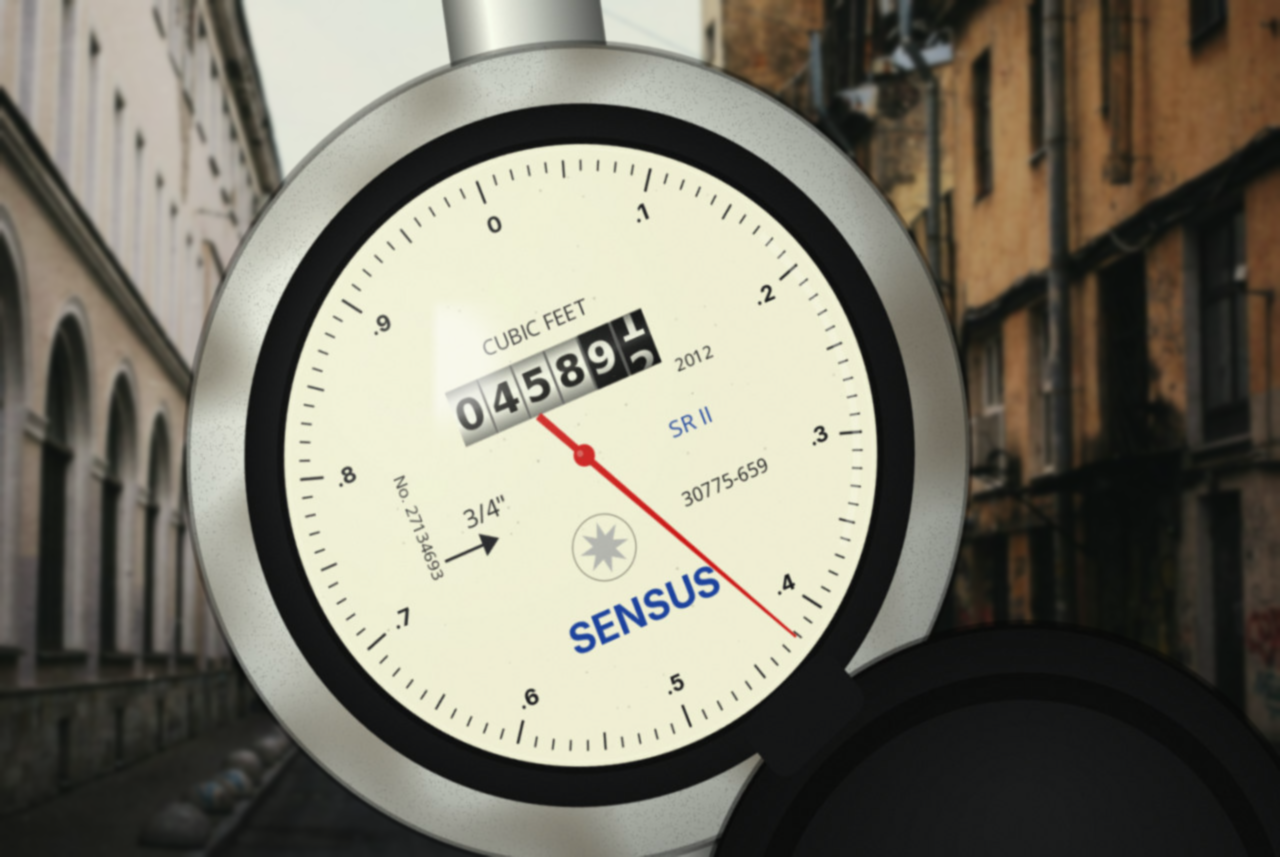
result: {"value": 45891.42, "unit": "ft³"}
